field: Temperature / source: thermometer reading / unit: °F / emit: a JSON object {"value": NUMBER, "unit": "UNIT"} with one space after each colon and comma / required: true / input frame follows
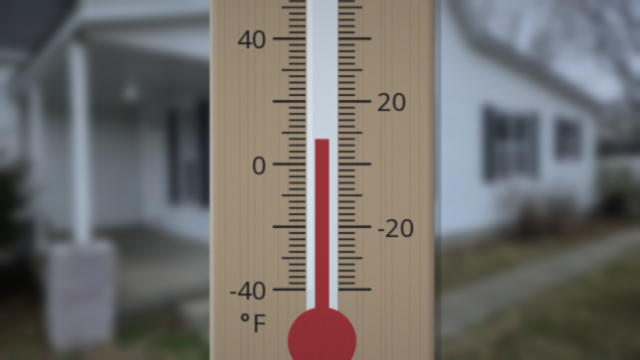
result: {"value": 8, "unit": "°F"}
